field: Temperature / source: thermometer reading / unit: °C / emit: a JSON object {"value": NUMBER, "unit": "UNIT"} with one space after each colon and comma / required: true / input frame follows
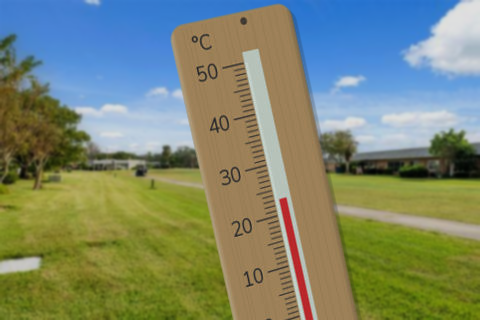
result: {"value": 23, "unit": "°C"}
